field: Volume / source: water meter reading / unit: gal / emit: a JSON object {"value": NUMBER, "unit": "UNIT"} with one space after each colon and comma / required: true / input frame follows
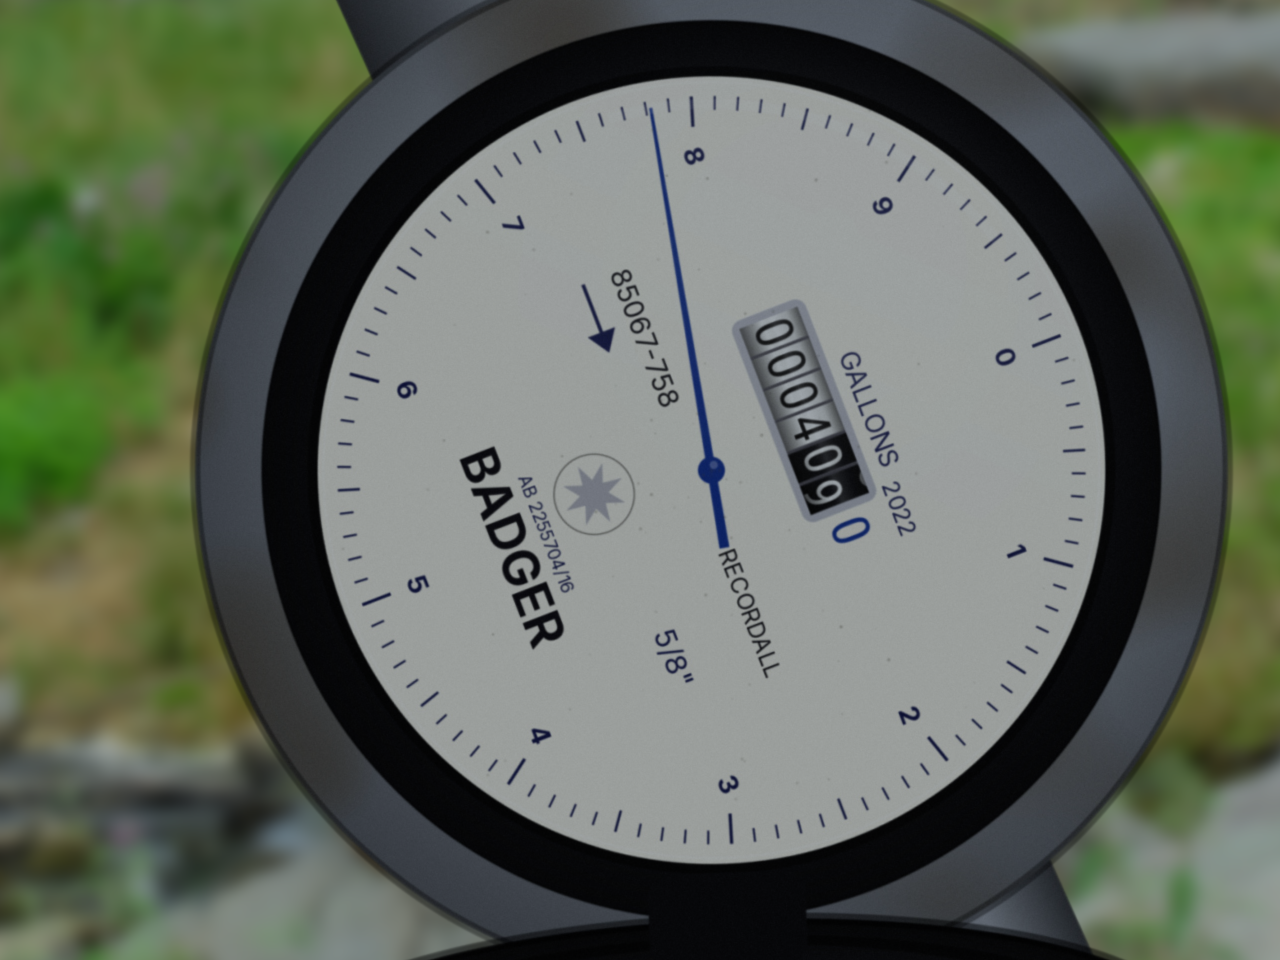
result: {"value": 4087.8, "unit": "gal"}
